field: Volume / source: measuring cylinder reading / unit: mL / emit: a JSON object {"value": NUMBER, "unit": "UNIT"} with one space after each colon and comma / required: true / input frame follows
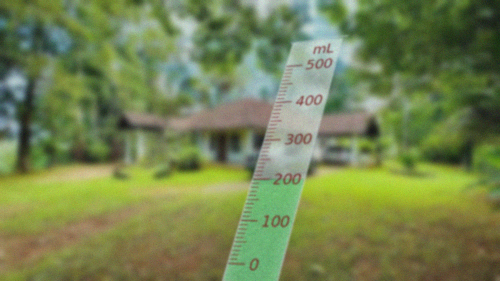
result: {"value": 200, "unit": "mL"}
